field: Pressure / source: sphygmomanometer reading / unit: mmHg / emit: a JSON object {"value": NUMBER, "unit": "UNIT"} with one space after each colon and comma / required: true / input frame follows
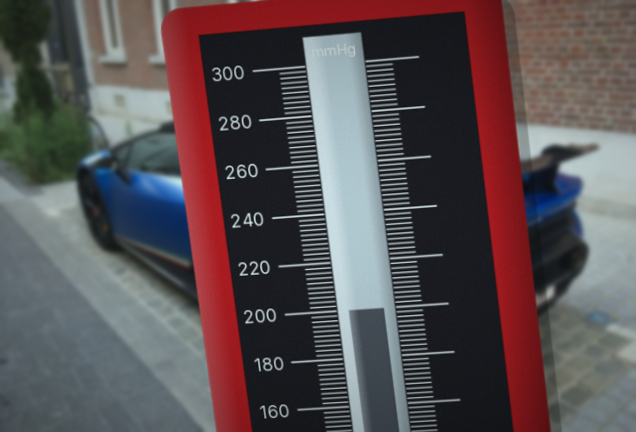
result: {"value": 200, "unit": "mmHg"}
